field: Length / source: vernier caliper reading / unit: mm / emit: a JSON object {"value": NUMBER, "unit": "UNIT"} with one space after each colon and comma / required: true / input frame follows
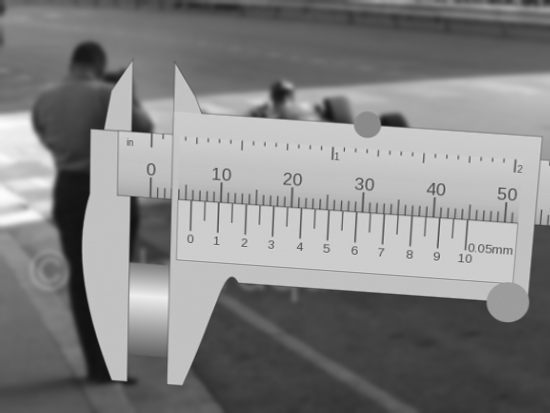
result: {"value": 5.8, "unit": "mm"}
